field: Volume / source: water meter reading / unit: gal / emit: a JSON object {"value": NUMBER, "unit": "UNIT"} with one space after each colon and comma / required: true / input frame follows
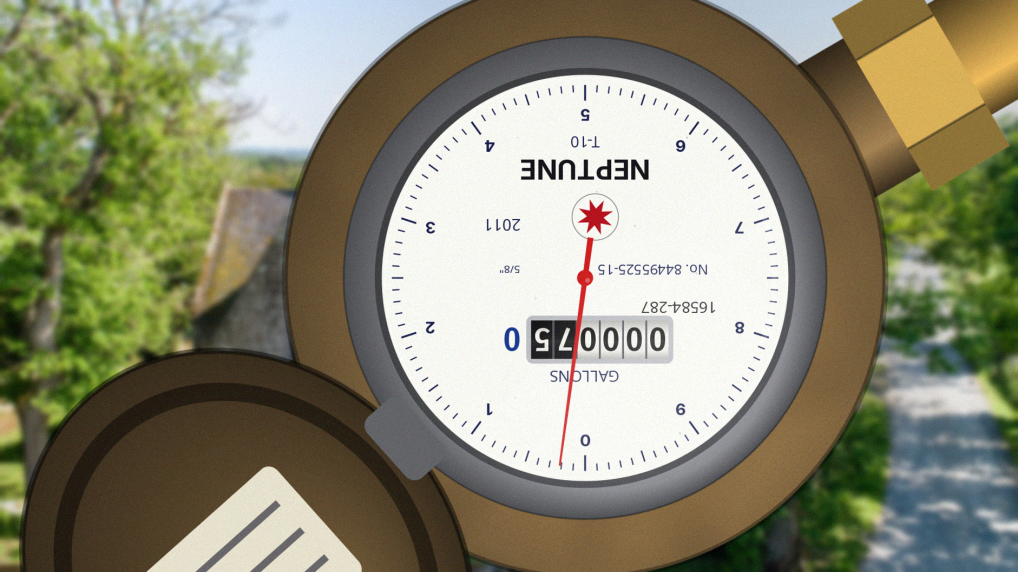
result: {"value": 750.2, "unit": "gal"}
